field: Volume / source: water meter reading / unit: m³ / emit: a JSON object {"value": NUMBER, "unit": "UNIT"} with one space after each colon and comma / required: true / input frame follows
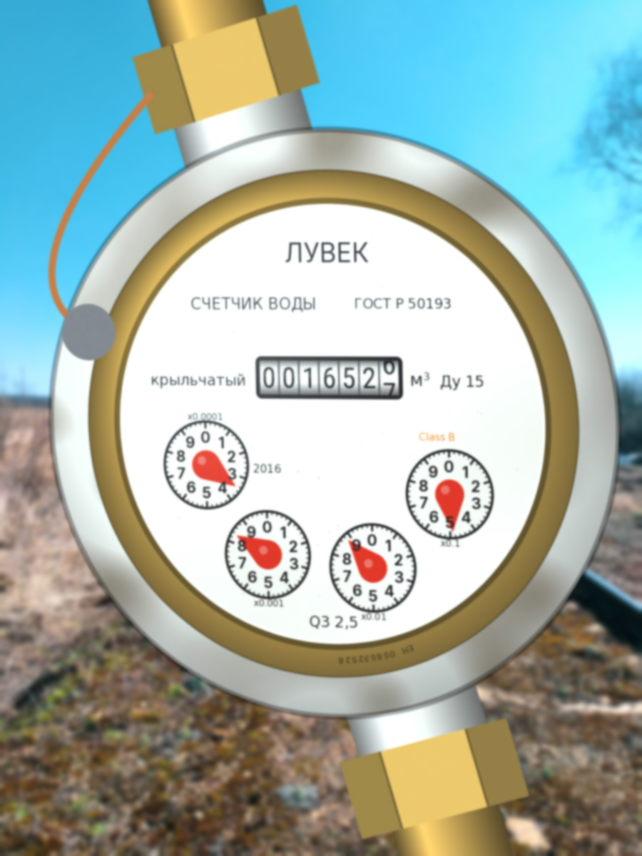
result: {"value": 16526.4883, "unit": "m³"}
